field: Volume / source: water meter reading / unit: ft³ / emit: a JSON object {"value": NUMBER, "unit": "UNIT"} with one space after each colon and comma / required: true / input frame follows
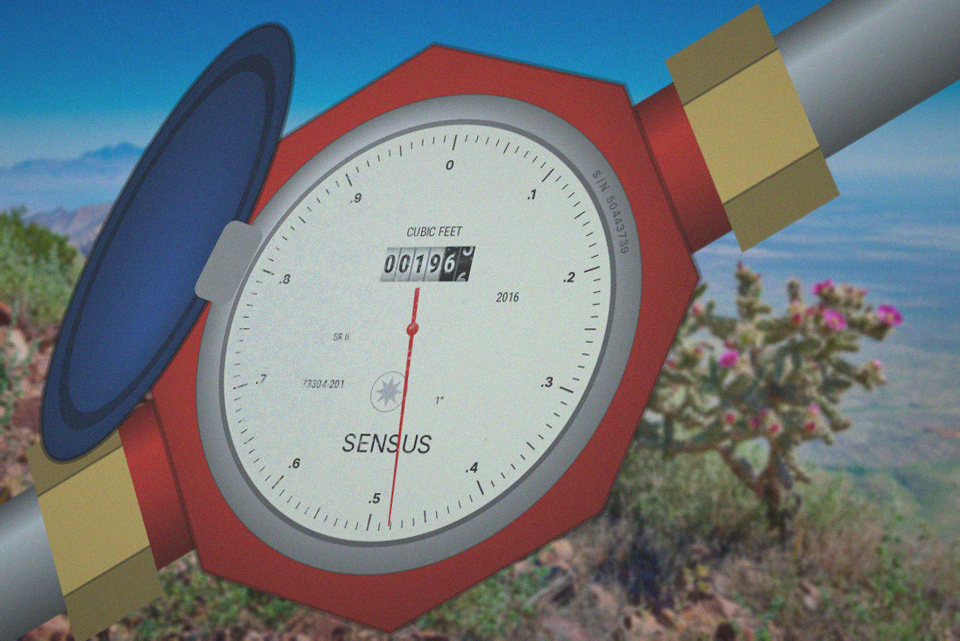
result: {"value": 1965.48, "unit": "ft³"}
